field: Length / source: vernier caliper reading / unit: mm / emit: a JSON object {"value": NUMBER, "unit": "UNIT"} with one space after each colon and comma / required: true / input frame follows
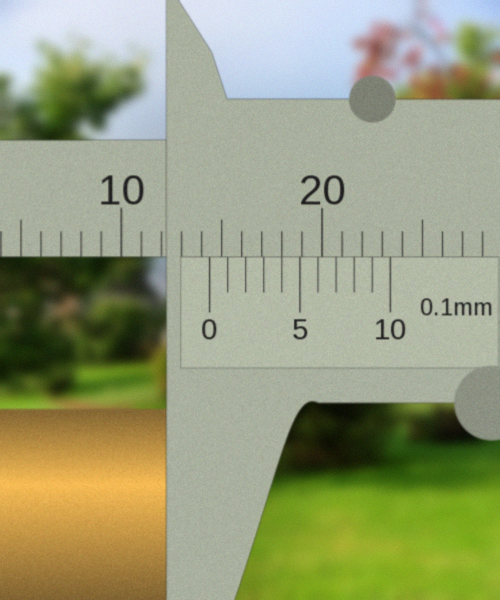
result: {"value": 14.4, "unit": "mm"}
